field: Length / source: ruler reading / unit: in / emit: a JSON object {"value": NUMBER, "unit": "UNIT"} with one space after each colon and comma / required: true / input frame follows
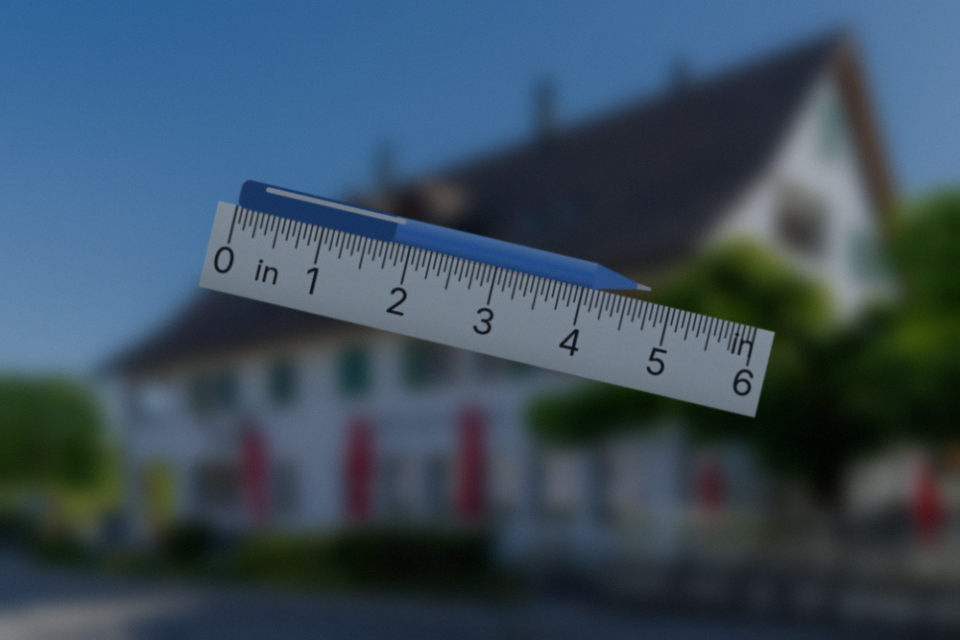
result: {"value": 4.75, "unit": "in"}
